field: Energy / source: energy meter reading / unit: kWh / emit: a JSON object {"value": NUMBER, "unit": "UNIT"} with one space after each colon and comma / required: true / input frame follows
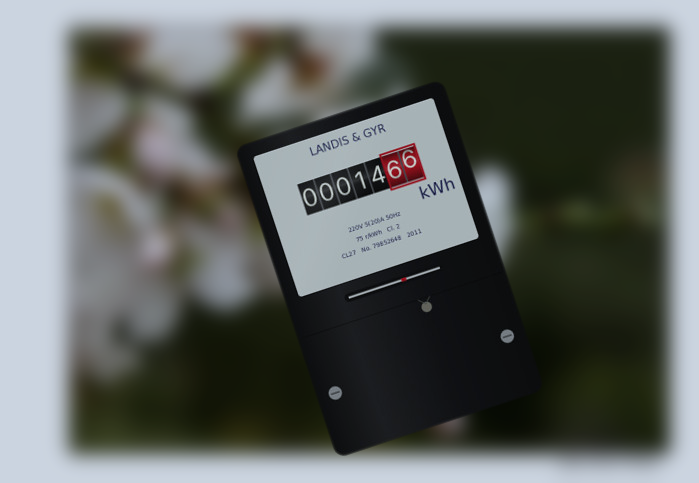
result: {"value": 14.66, "unit": "kWh"}
